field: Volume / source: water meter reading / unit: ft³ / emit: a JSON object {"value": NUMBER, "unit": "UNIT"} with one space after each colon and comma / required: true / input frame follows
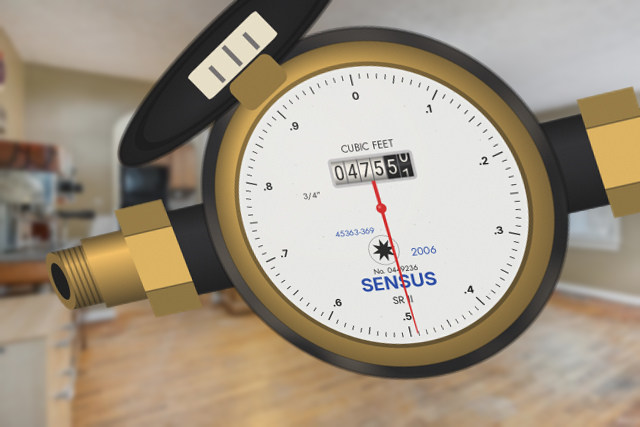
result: {"value": 47550.49, "unit": "ft³"}
